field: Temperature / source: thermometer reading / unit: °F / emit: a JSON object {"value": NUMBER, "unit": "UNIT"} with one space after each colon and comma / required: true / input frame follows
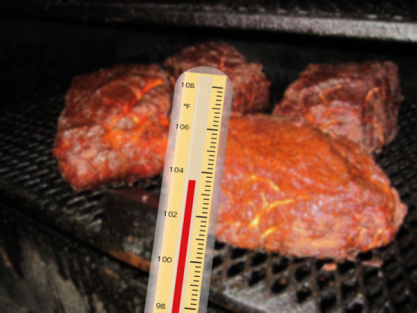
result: {"value": 103.6, "unit": "°F"}
